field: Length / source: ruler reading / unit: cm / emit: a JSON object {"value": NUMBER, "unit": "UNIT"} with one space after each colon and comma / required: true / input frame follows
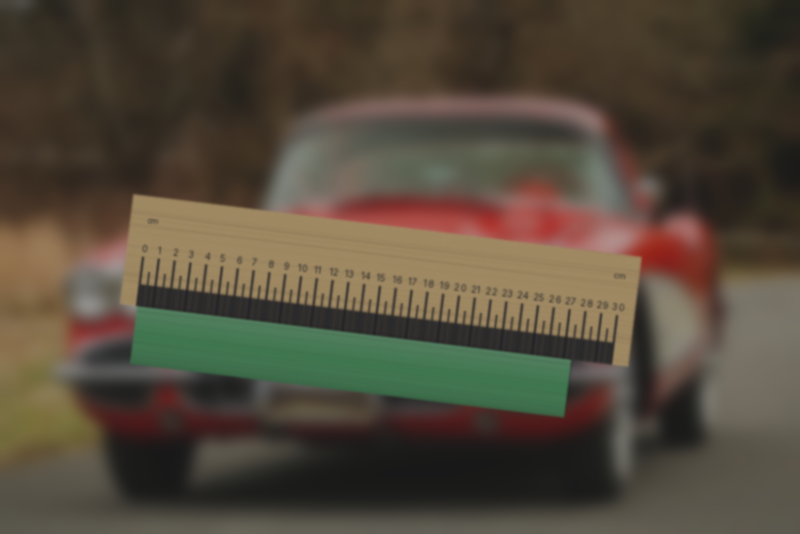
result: {"value": 27.5, "unit": "cm"}
